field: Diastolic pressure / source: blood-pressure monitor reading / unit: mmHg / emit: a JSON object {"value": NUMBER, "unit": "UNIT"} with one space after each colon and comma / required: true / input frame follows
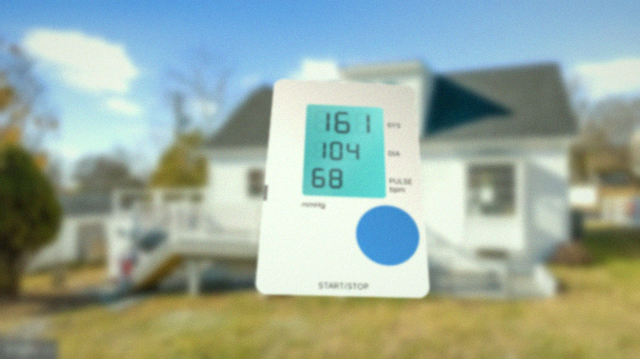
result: {"value": 104, "unit": "mmHg"}
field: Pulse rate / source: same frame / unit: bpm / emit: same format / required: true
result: {"value": 68, "unit": "bpm"}
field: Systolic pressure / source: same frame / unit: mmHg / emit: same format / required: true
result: {"value": 161, "unit": "mmHg"}
